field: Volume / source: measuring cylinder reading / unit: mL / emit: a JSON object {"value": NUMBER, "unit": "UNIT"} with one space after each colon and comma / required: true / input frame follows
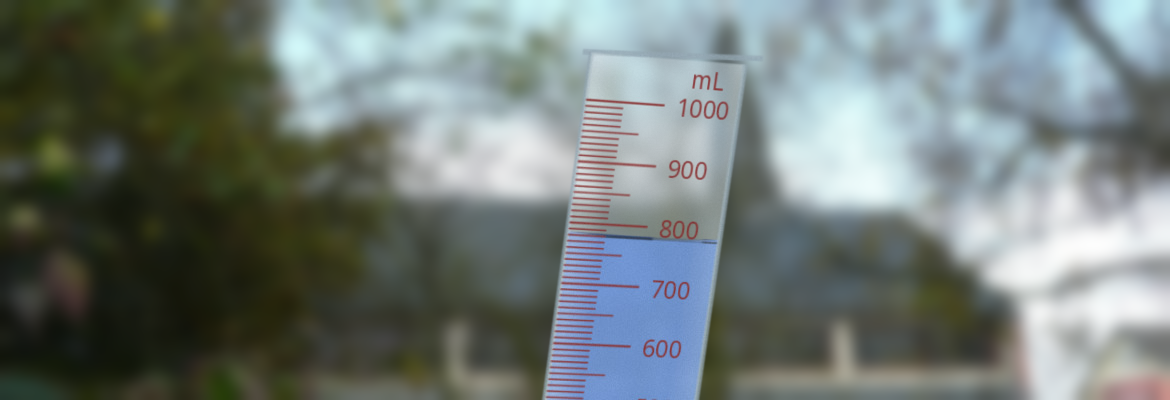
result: {"value": 780, "unit": "mL"}
